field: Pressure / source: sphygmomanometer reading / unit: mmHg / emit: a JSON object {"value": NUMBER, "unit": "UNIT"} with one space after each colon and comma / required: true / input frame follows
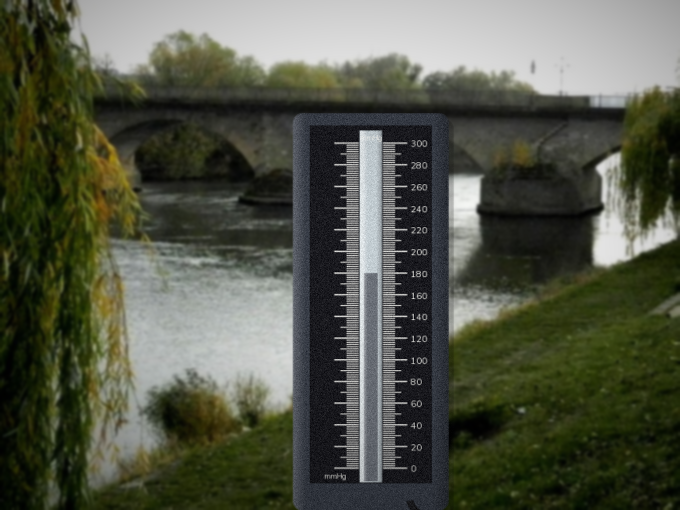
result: {"value": 180, "unit": "mmHg"}
